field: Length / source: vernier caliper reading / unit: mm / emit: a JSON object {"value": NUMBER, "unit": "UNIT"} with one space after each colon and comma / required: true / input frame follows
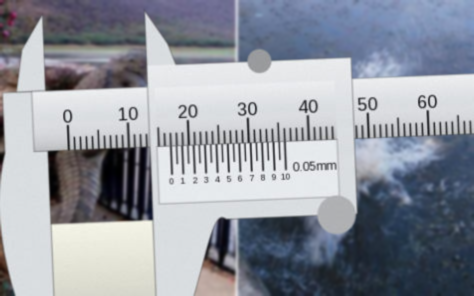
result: {"value": 17.0, "unit": "mm"}
